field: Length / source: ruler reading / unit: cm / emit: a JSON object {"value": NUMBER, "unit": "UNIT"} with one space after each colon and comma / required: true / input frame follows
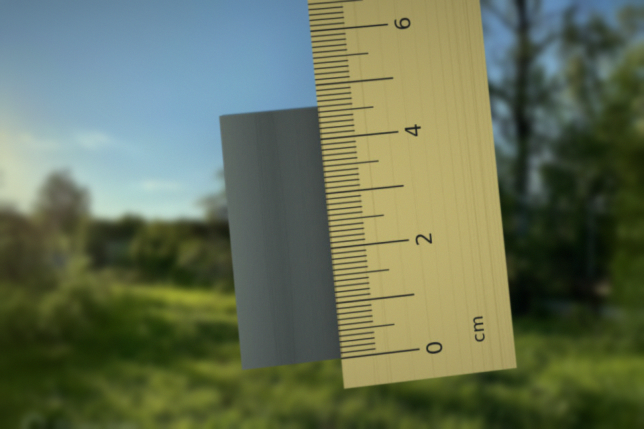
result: {"value": 4.6, "unit": "cm"}
